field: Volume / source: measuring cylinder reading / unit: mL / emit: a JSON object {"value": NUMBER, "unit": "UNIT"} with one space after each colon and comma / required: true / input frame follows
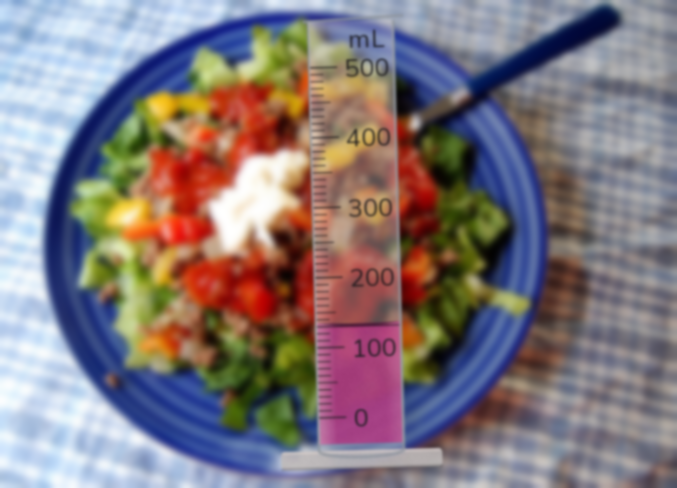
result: {"value": 130, "unit": "mL"}
